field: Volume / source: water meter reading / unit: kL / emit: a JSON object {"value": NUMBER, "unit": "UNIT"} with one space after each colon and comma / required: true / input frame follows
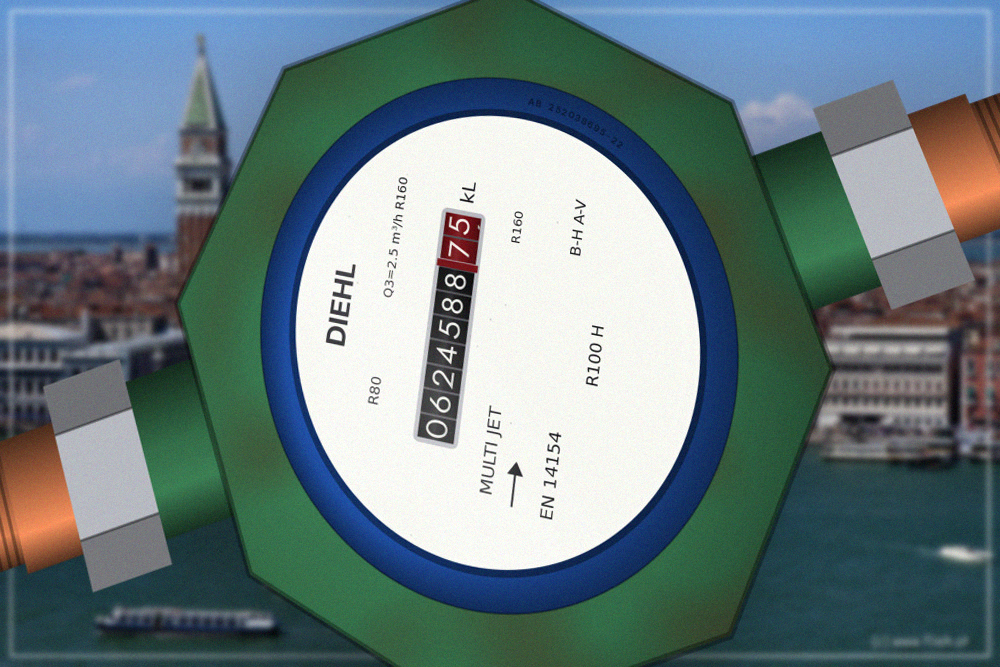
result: {"value": 624588.75, "unit": "kL"}
